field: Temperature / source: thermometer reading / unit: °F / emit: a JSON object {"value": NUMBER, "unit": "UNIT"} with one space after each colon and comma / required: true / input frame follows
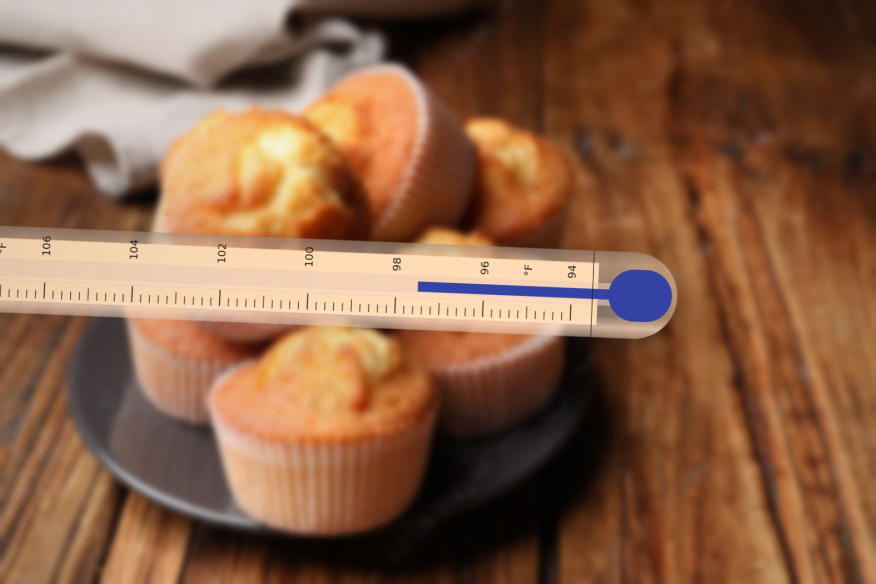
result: {"value": 97.5, "unit": "°F"}
